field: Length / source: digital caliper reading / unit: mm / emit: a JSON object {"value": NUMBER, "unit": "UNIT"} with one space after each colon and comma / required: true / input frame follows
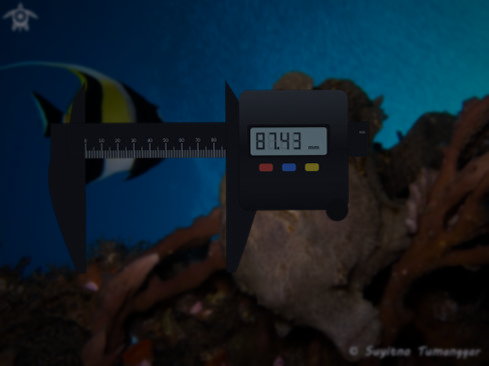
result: {"value": 87.43, "unit": "mm"}
